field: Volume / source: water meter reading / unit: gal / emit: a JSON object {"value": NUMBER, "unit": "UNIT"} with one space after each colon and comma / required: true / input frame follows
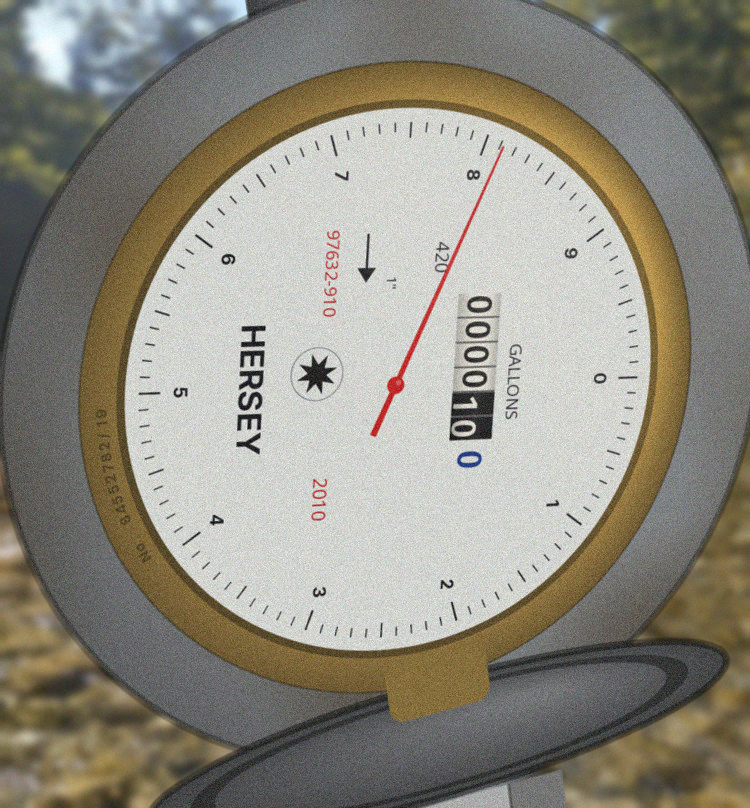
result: {"value": 98.1, "unit": "gal"}
